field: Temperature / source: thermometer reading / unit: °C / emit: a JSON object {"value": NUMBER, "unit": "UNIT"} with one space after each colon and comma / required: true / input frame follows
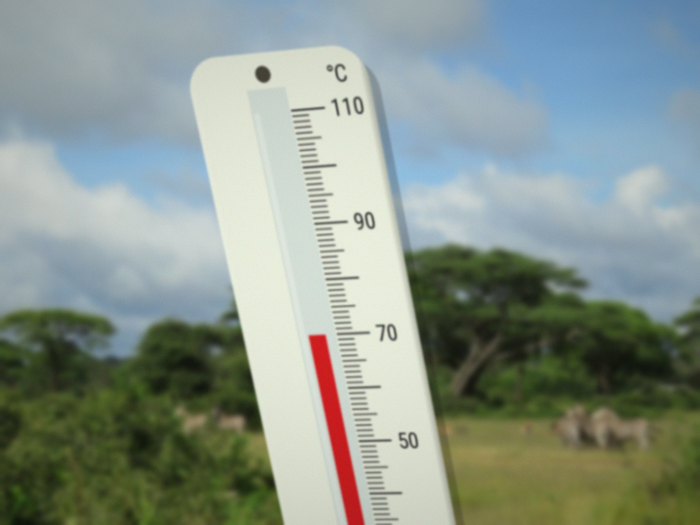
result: {"value": 70, "unit": "°C"}
